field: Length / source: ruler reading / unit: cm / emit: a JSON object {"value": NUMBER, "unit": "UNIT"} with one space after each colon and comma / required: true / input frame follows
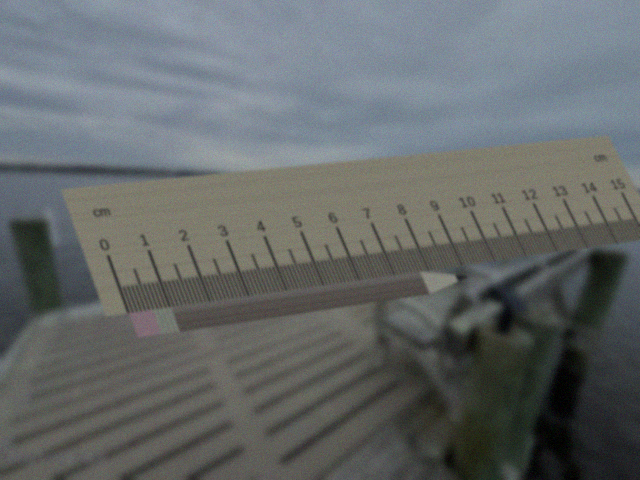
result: {"value": 9, "unit": "cm"}
